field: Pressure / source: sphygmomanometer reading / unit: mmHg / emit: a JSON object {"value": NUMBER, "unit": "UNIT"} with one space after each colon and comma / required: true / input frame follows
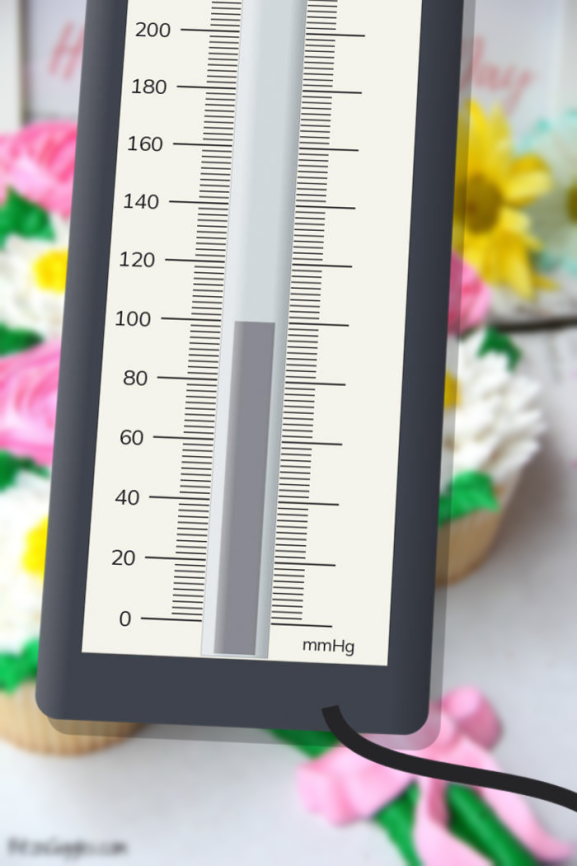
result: {"value": 100, "unit": "mmHg"}
